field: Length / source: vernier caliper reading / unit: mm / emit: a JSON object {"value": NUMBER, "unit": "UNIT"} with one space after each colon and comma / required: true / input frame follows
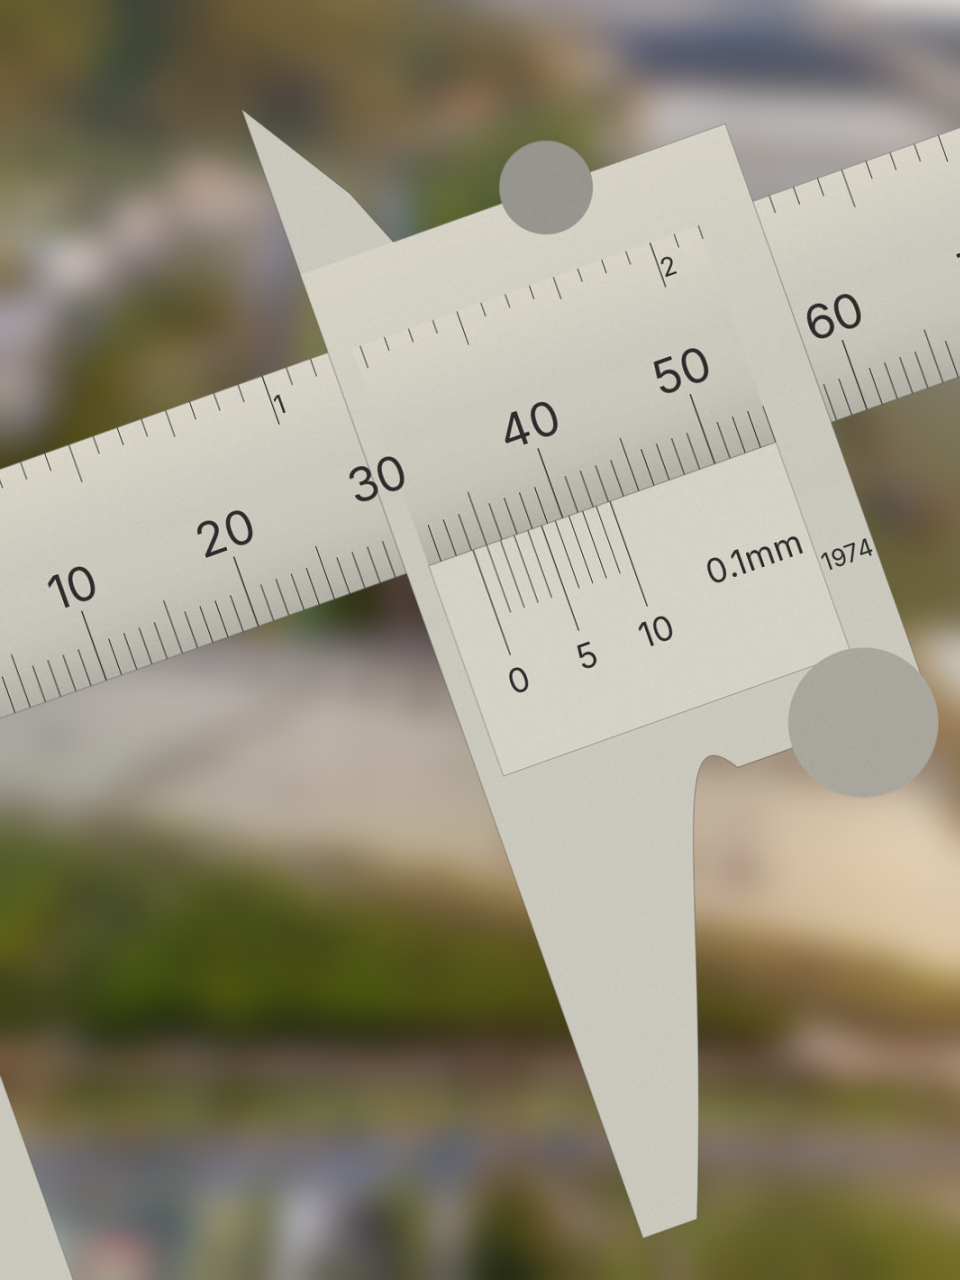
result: {"value": 34.1, "unit": "mm"}
